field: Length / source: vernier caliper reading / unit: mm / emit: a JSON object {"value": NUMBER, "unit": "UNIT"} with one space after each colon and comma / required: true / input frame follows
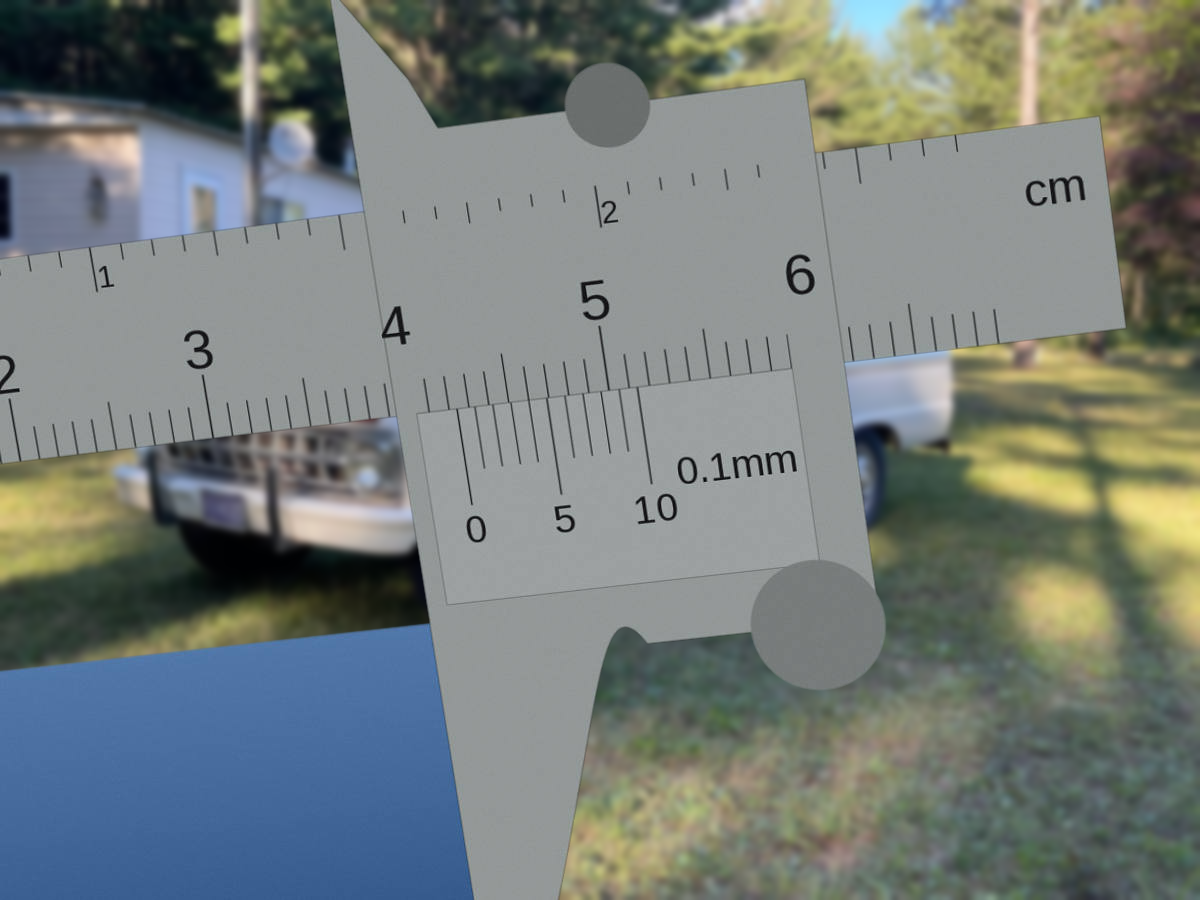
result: {"value": 42.4, "unit": "mm"}
